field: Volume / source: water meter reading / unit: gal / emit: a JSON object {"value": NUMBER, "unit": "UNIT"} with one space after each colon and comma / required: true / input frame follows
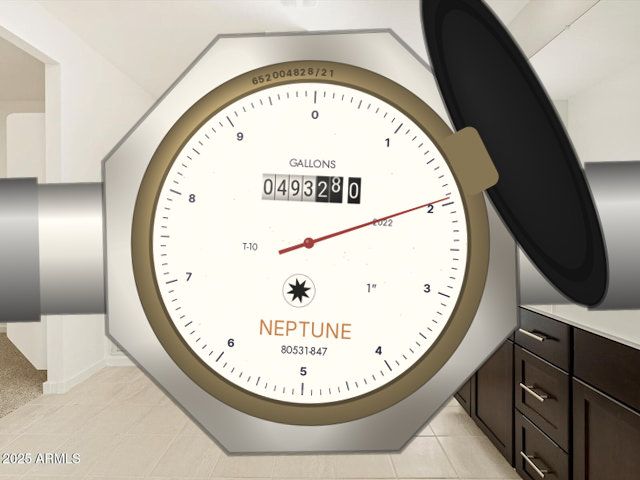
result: {"value": 493281.9, "unit": "gal"}
